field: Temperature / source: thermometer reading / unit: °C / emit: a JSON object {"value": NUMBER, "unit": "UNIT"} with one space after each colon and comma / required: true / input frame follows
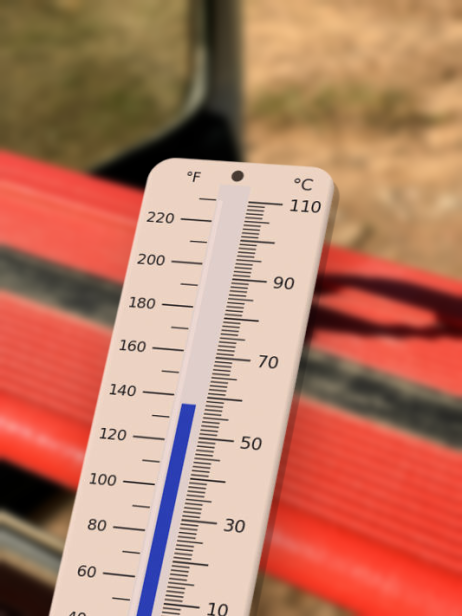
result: {"value": 58, "unit": "°C"}
